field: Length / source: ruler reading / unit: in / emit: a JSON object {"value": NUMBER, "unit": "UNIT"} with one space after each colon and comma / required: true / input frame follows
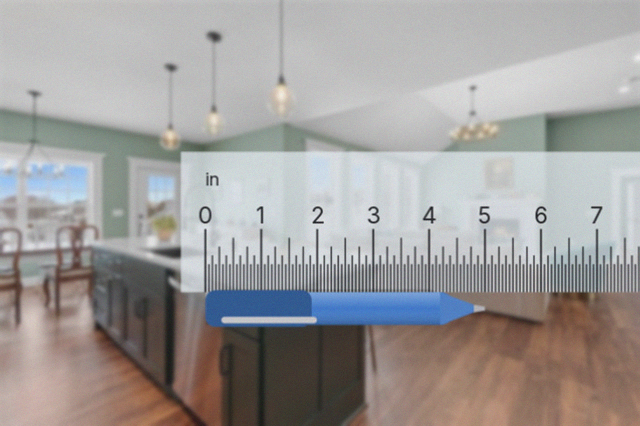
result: {"value": 5, "unit": "in"}
